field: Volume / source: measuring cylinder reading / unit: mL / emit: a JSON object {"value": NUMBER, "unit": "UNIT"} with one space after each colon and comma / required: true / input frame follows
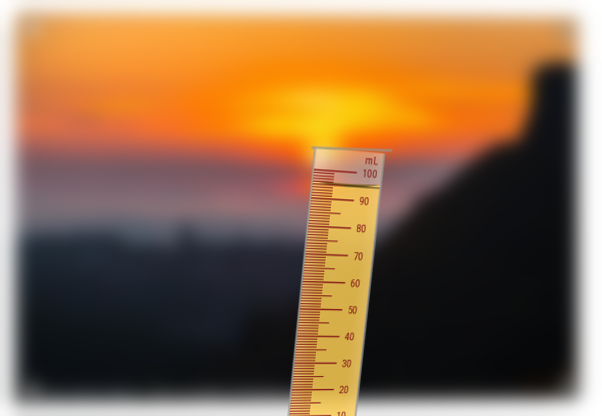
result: {"value": 95, "unit": "mL"}
